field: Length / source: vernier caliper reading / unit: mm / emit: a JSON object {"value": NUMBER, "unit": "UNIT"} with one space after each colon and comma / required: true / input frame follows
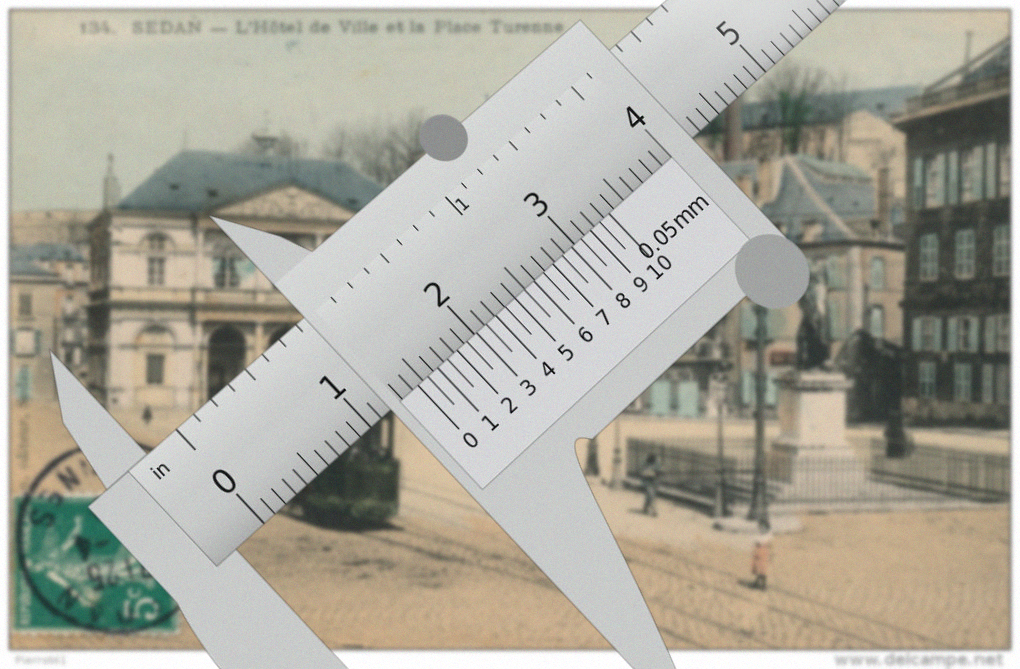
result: {"value": 14.5, "unit": "mm"}
